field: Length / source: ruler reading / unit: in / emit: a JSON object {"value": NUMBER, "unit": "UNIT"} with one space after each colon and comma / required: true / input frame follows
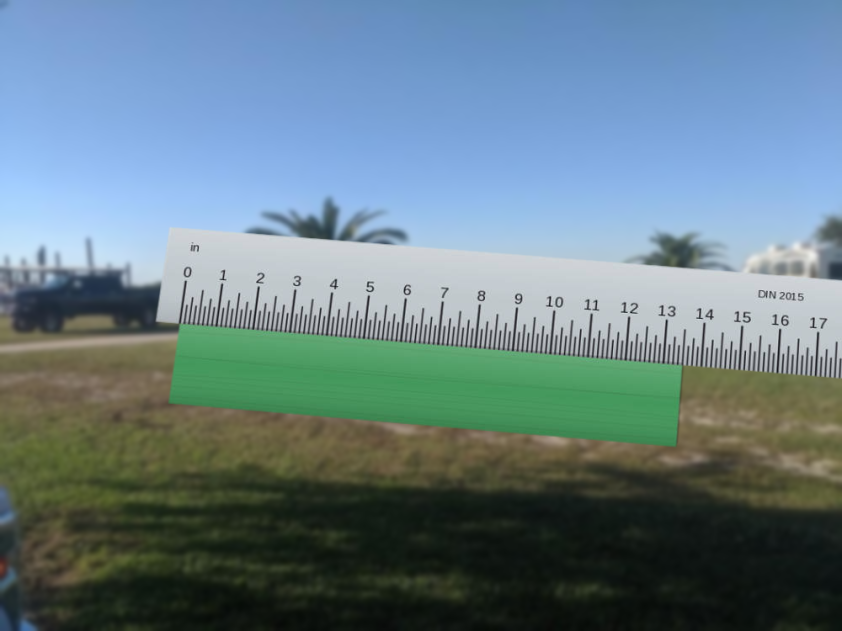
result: {"value": 13.5, "unit": "in"}
